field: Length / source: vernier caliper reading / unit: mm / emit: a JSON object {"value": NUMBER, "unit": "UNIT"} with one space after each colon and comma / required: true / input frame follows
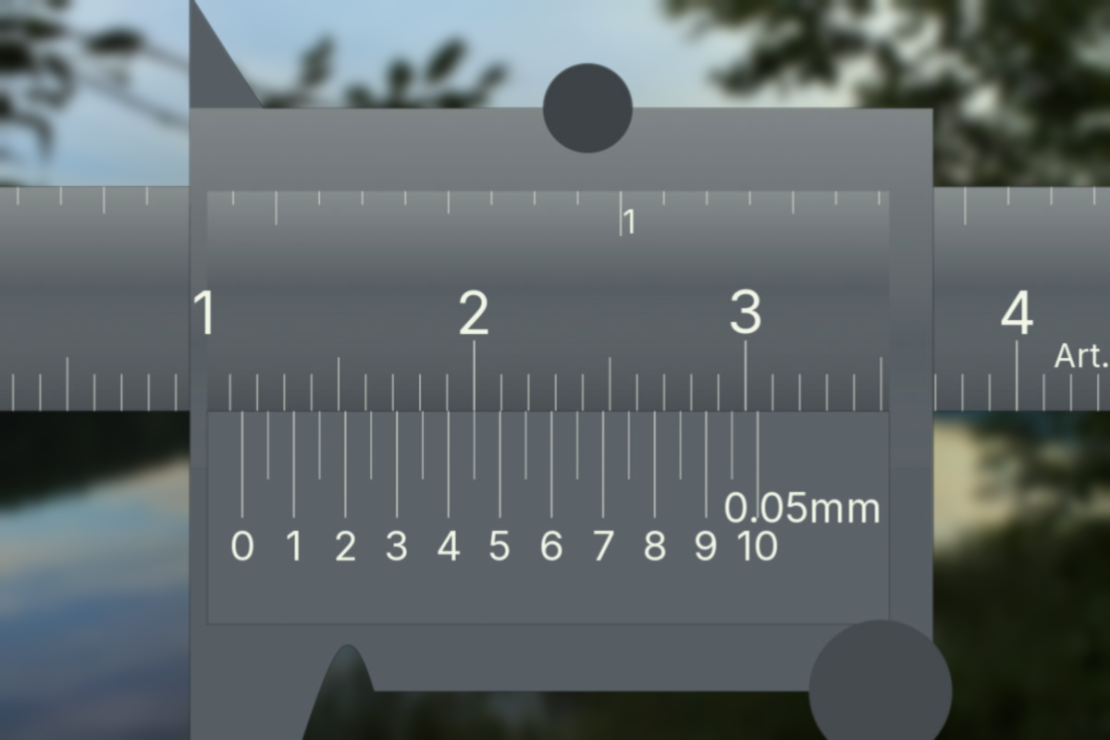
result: {"value": 11.45, "unit": "mm"}
